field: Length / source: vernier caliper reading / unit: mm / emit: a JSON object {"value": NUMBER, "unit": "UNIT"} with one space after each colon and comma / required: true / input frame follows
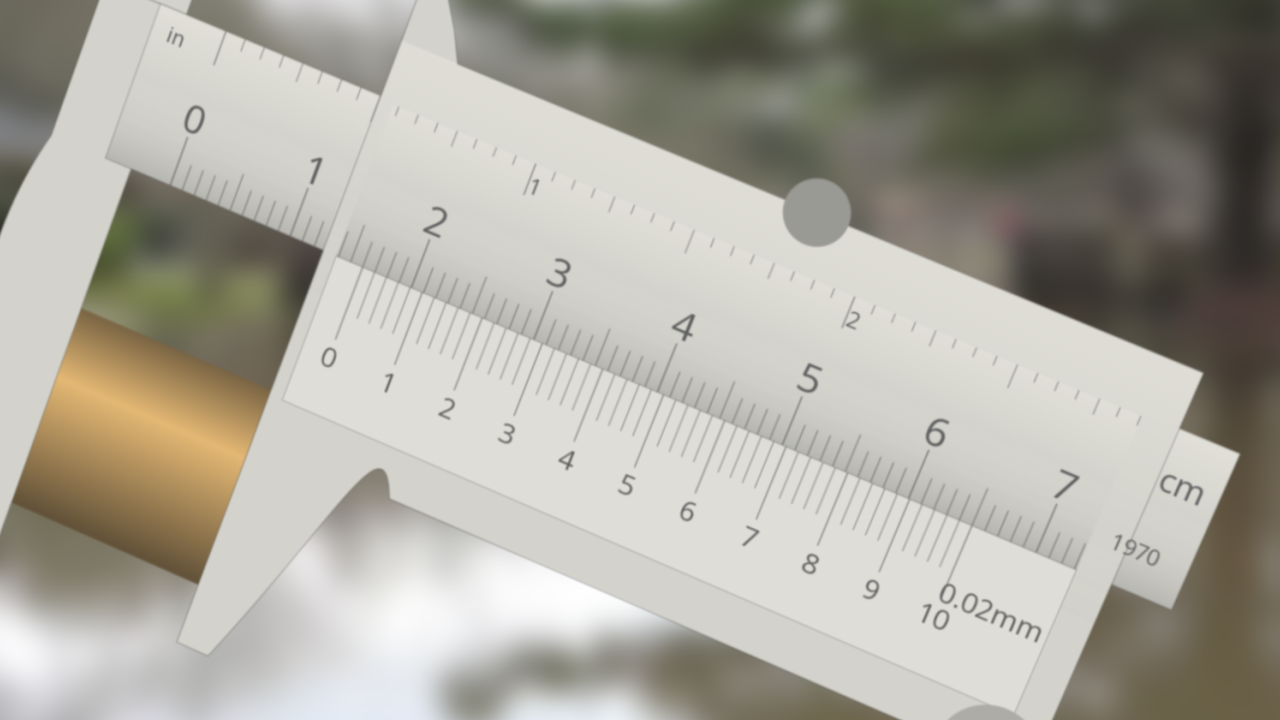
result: {"value": 16.0, "unit": "mm"}
